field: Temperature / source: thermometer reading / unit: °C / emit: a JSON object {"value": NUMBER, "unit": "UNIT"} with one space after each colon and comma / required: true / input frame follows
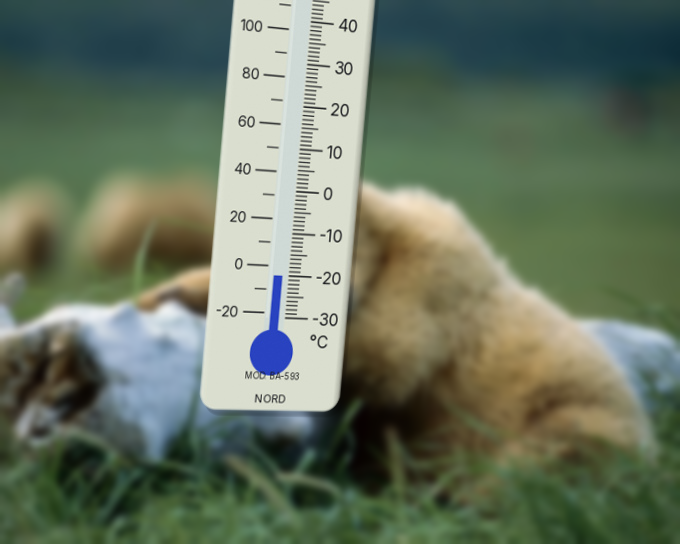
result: {"value": -20, "unit": "°C"}
